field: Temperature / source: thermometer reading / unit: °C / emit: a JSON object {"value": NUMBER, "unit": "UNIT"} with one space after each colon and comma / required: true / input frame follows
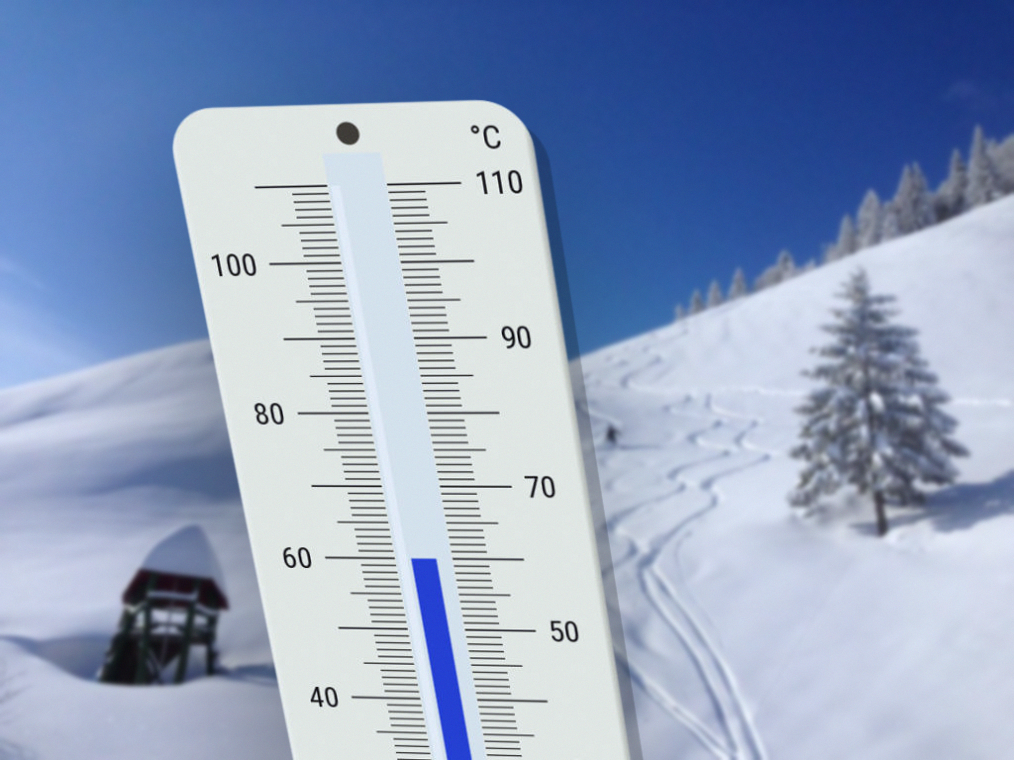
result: {"value": 60, "unit": "°C"}
